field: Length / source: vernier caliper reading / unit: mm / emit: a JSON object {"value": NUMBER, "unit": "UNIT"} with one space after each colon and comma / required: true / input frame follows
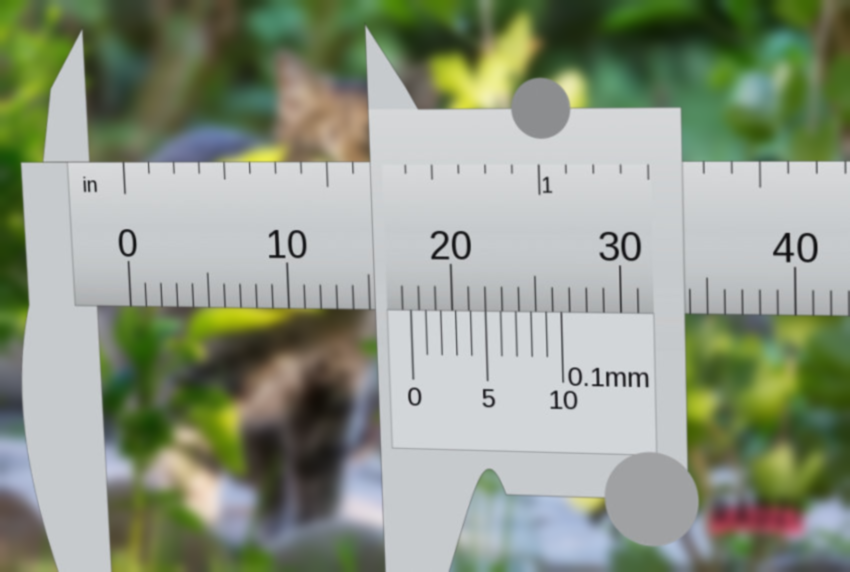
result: {"value": 17.5, "unit": "mm"}
